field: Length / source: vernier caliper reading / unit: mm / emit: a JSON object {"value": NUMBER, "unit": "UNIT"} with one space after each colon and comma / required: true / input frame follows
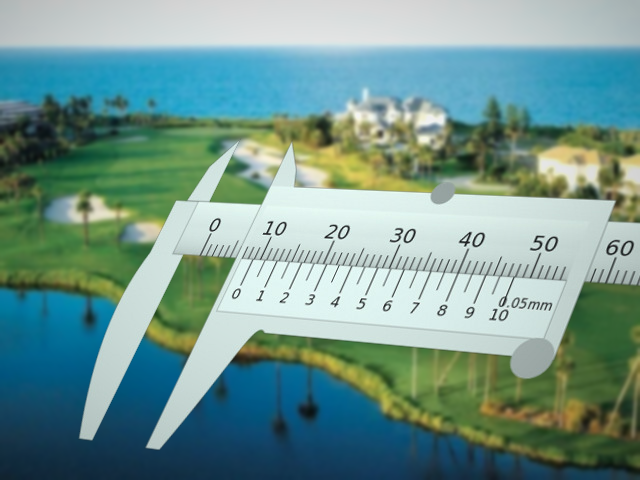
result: {"value": 8.8, "unit": "mm"}
